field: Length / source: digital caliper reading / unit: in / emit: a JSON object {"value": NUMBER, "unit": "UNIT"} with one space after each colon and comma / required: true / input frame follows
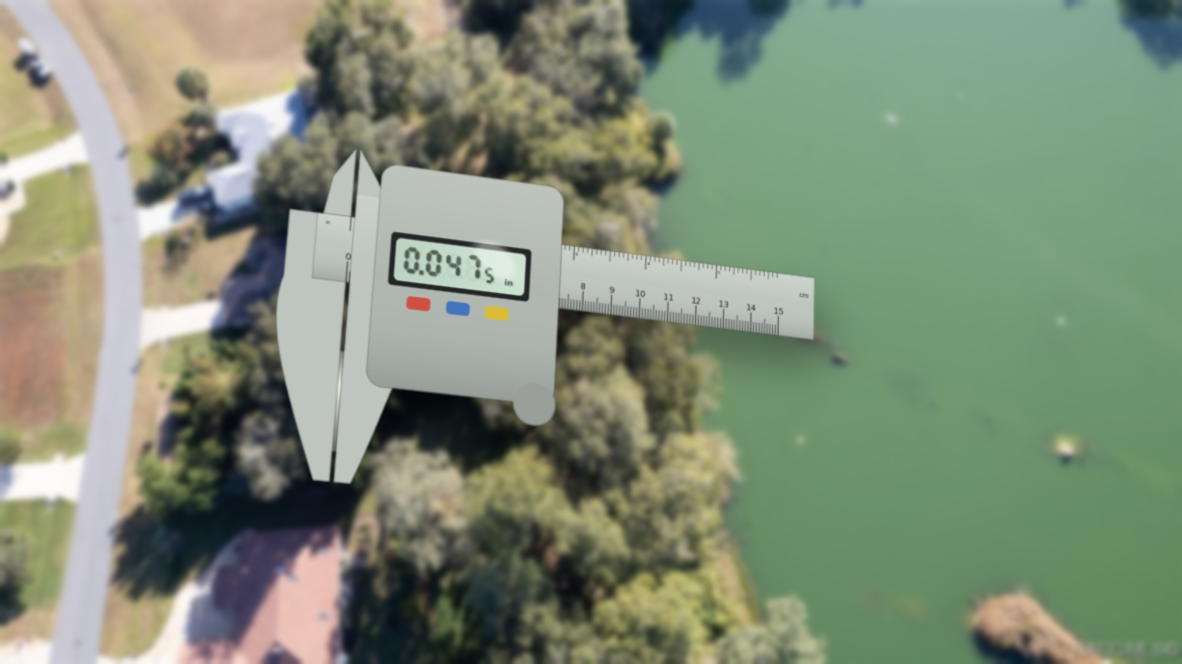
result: {"value": 0.0475, "unit": "in"}
